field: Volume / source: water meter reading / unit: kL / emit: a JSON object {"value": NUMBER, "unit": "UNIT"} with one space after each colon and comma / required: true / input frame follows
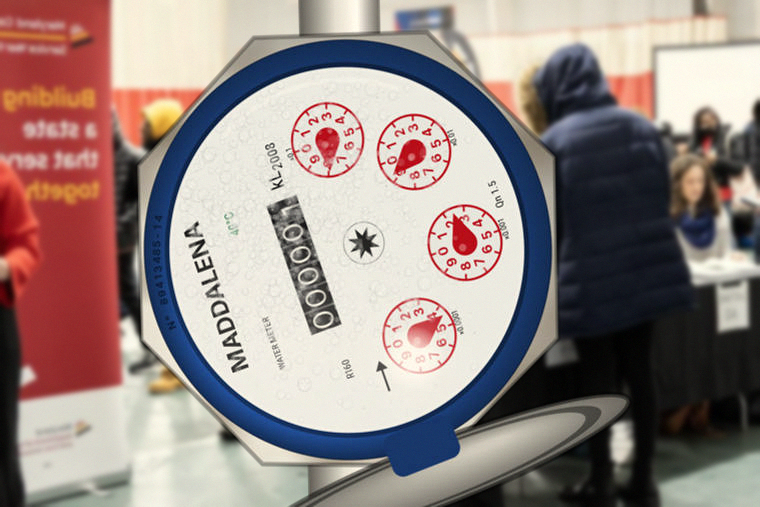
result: {"value": 0.7924, "unit": "kL"}
